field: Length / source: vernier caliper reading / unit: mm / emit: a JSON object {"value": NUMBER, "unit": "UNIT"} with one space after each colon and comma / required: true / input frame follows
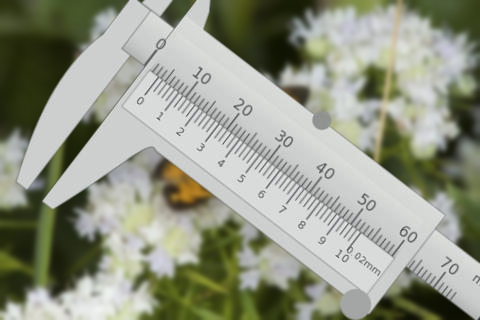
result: {"value": 3.5, "unit": "mm"}
